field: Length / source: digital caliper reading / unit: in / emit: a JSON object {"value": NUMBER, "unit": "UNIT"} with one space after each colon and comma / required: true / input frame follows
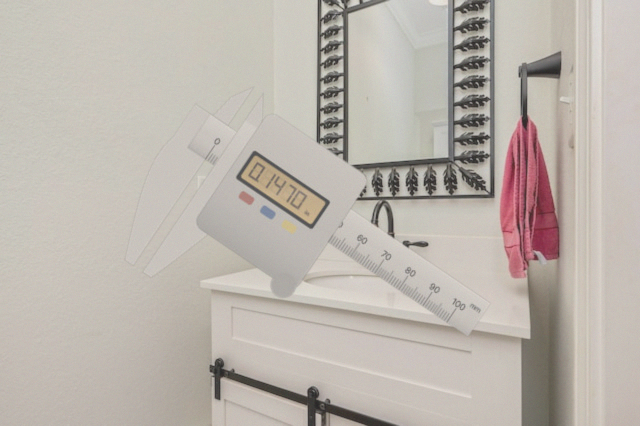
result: {"value": 0.1470, "unit": "in"}
